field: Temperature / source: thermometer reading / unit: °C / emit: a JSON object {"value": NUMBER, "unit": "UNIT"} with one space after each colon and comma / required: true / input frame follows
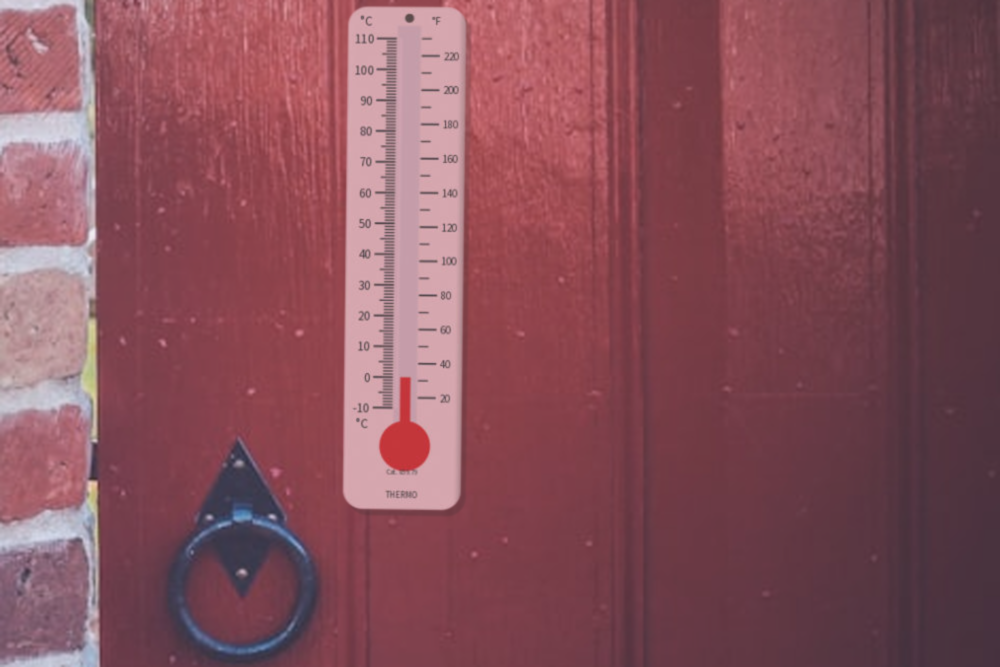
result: {"value": 0, "unit": "°C"}
